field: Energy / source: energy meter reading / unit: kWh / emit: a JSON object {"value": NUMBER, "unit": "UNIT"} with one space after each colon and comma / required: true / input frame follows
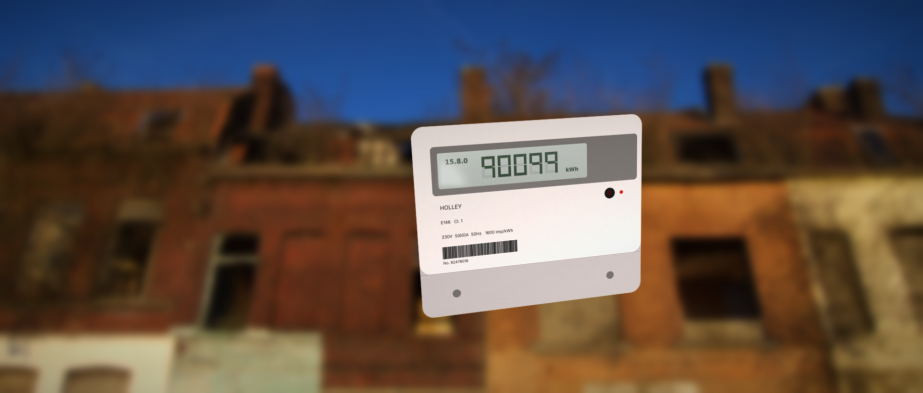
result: {"value": 90099, "unit": "kWh"}
